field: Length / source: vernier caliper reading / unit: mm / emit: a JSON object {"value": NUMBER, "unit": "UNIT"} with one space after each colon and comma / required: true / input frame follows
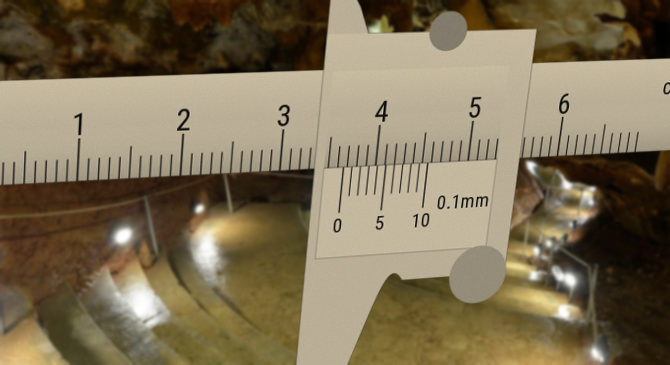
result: {"value": 36.6, "unit": "mm"}
